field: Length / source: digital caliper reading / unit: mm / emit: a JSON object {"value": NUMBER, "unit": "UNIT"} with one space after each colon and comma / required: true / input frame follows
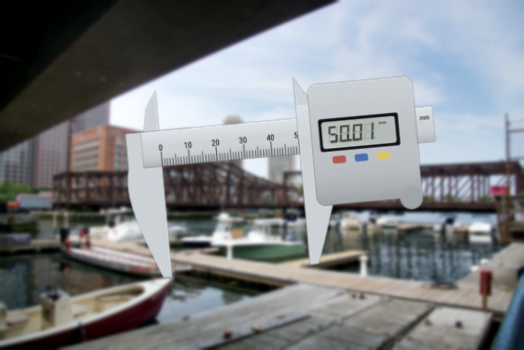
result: {"value": 50.01, "unit": "mm"}
